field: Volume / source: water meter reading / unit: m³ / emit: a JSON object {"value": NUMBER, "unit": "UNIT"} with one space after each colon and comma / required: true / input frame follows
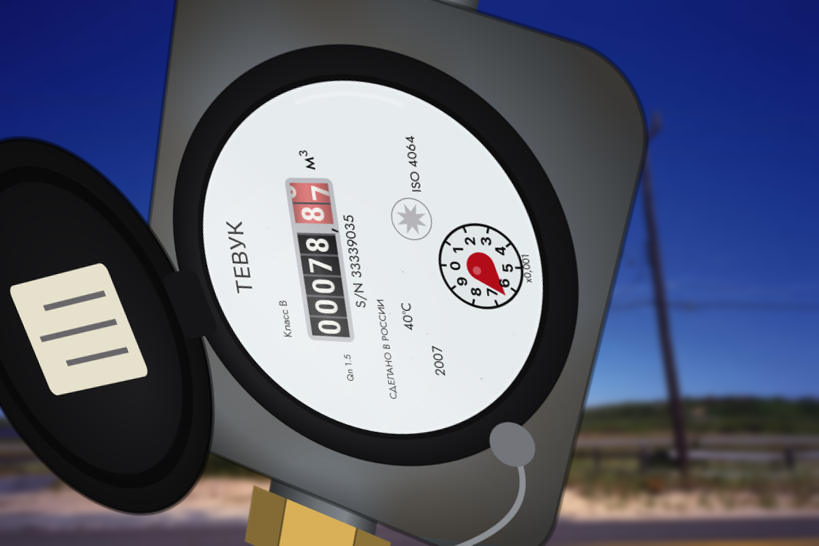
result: {"value": 78.866, "unit": "m³"}
